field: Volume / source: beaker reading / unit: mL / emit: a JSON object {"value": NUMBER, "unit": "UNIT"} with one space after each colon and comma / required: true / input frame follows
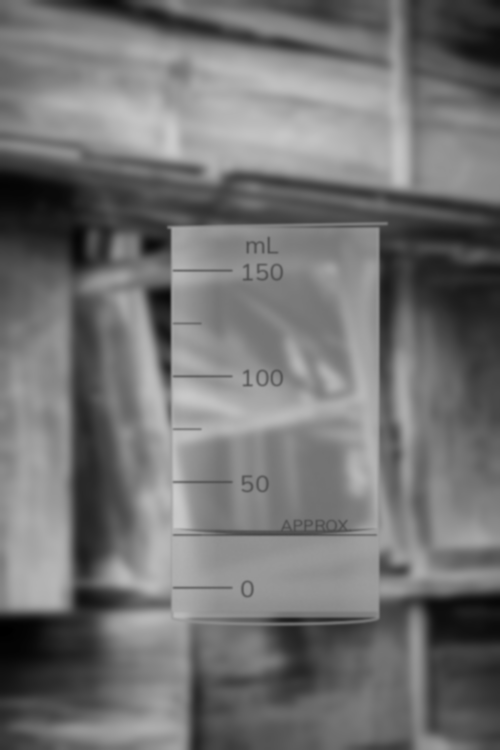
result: {"value": 25, "unit": "mL"}
